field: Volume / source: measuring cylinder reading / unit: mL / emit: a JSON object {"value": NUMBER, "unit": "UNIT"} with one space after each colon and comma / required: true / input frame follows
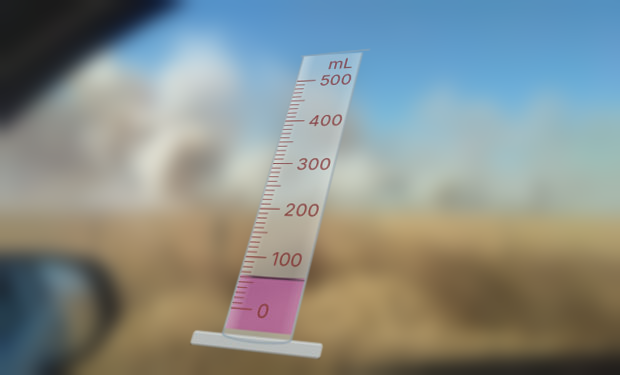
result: {"value": 60, "unit": "mL"}
